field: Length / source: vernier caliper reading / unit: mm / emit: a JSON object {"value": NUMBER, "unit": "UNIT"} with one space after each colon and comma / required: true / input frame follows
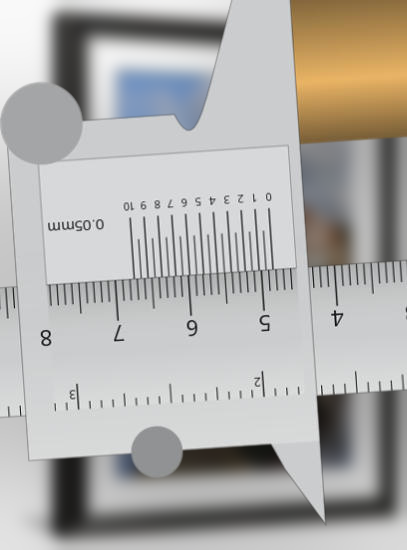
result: {"value": 48.4, "unit": "mm"}
